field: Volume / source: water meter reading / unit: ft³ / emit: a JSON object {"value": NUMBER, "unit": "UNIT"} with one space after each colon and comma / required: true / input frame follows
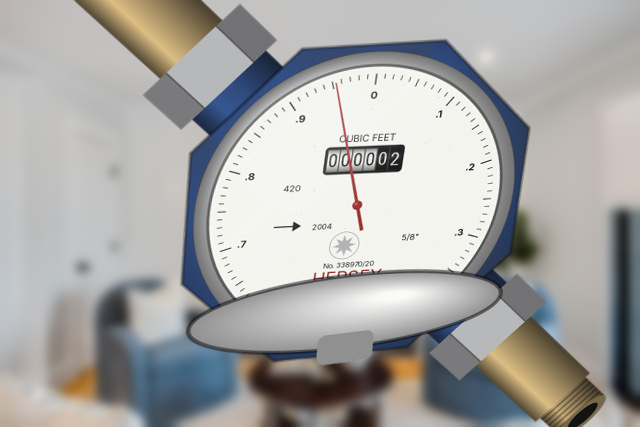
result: {"value": 1.95, "unit": "ft³"}
